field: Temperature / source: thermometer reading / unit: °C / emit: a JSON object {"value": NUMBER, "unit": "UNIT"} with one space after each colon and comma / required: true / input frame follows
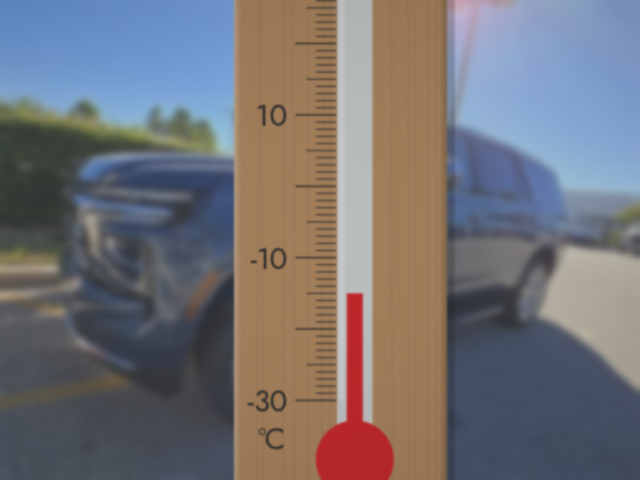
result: {"value": -15, "unit": "°C"}
